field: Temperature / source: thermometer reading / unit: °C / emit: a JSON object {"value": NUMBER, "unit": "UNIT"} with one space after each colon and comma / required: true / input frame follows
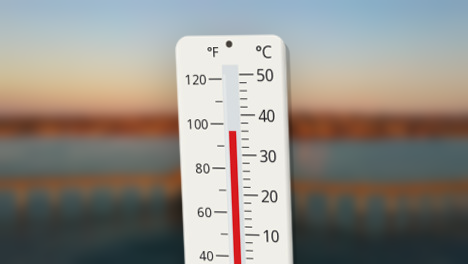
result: {"value": 36, "unit": "°C"}
